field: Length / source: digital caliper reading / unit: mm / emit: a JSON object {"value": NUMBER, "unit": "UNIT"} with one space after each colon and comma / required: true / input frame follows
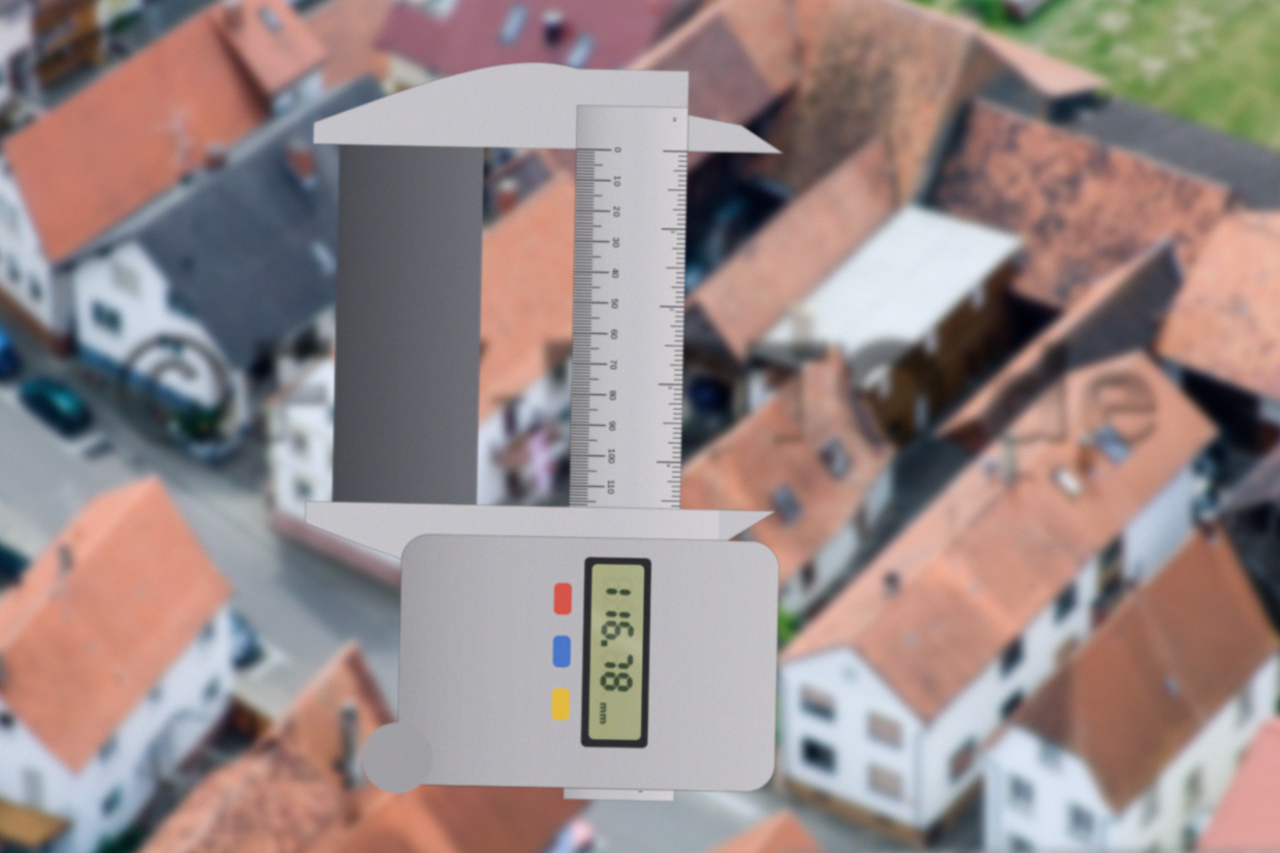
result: {"value": 116.78, "unit": "mm"}
